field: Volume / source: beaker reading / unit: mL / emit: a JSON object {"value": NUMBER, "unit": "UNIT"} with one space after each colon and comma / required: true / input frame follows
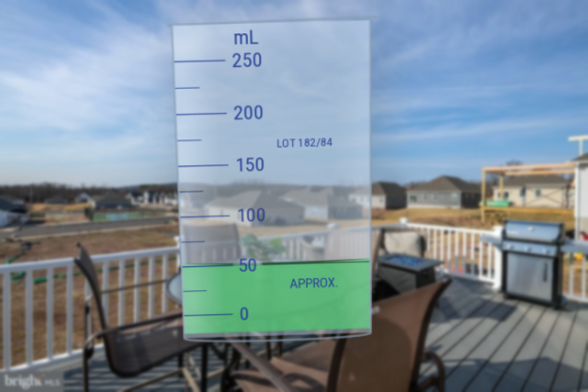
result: {"value": 50, "unit": "mL"}
